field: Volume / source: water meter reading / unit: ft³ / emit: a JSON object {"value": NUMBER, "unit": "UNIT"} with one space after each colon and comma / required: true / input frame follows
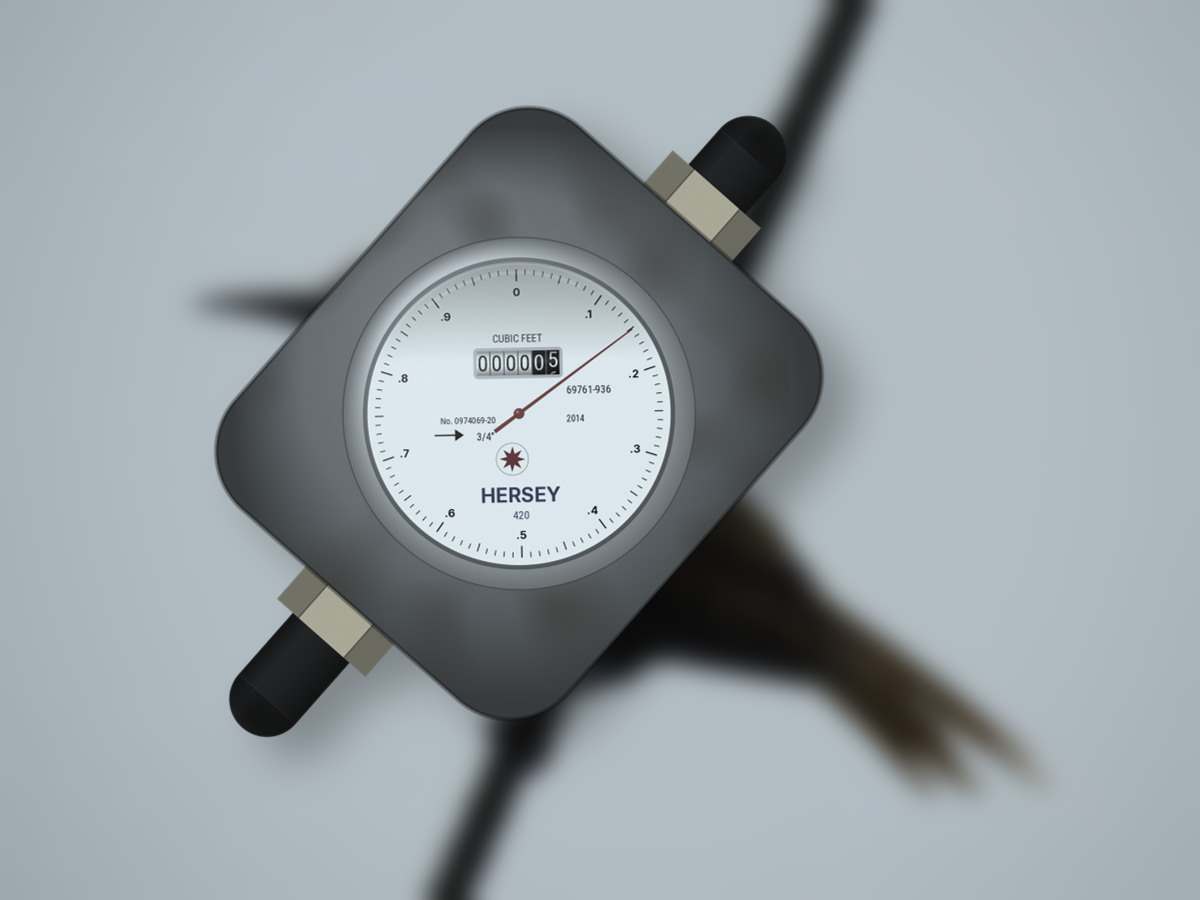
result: {"value": 5.15, "unit": "ft³"}
